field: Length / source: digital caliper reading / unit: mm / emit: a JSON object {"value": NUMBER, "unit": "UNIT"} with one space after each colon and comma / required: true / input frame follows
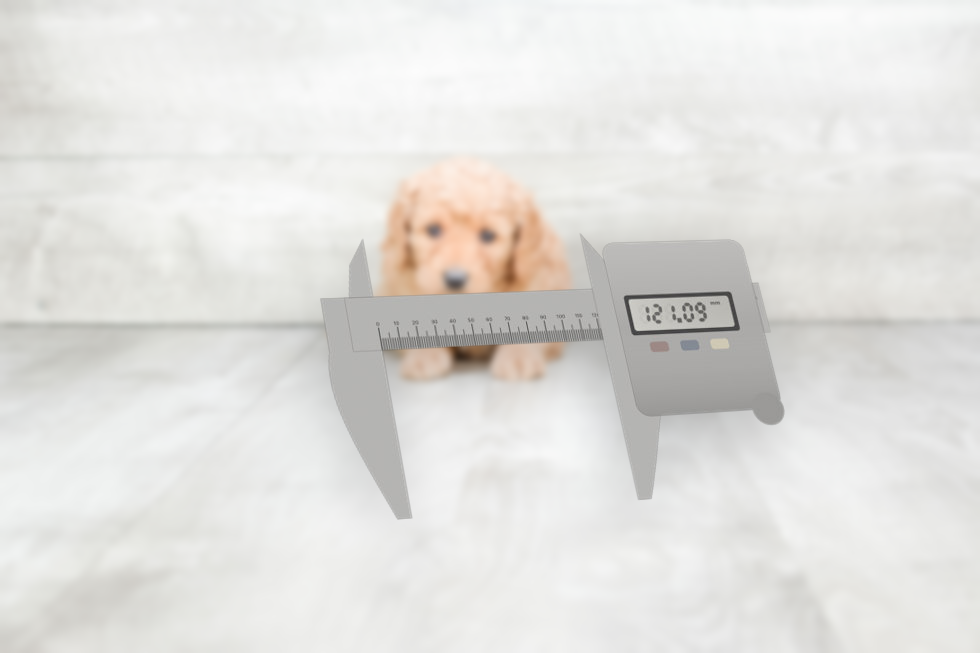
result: {"value": 121.09, "unit": "mm"}
